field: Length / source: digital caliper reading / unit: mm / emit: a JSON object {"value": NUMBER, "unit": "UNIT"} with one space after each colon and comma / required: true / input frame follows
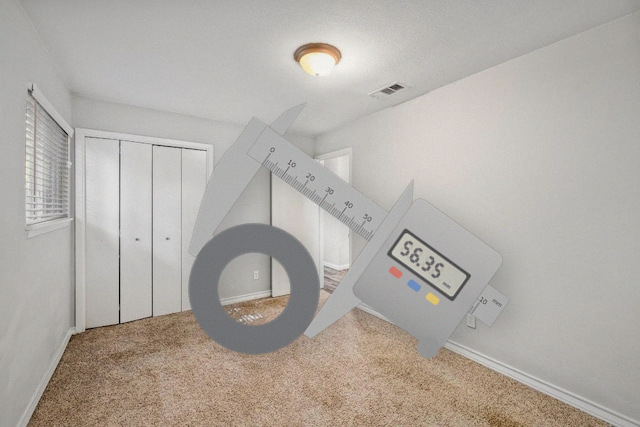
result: {"value": 56.35, "unit": "mm"}
